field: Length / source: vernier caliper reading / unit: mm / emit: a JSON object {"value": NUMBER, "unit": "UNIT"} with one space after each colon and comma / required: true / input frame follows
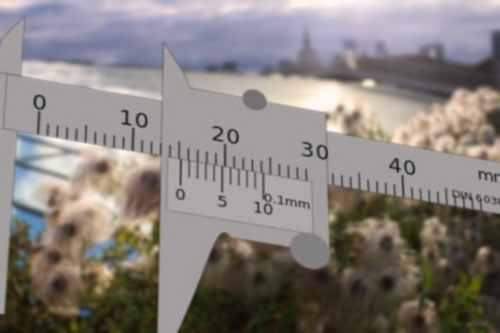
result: {"value": 15.2, "unit": "mm"}
